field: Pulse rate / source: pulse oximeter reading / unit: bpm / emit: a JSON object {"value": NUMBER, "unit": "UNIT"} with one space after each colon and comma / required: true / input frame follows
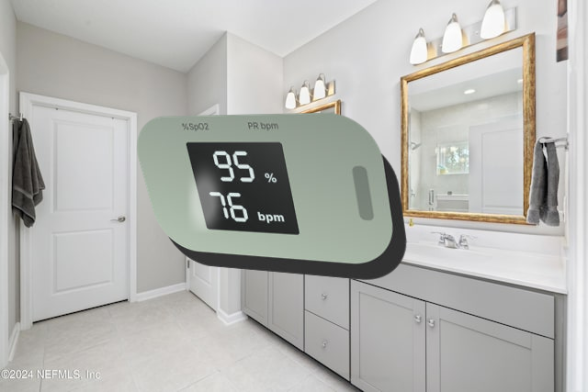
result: {"value": 76, "unit": "bpm"}
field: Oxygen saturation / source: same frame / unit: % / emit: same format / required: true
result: {"value": 95, "unit": "%"}
